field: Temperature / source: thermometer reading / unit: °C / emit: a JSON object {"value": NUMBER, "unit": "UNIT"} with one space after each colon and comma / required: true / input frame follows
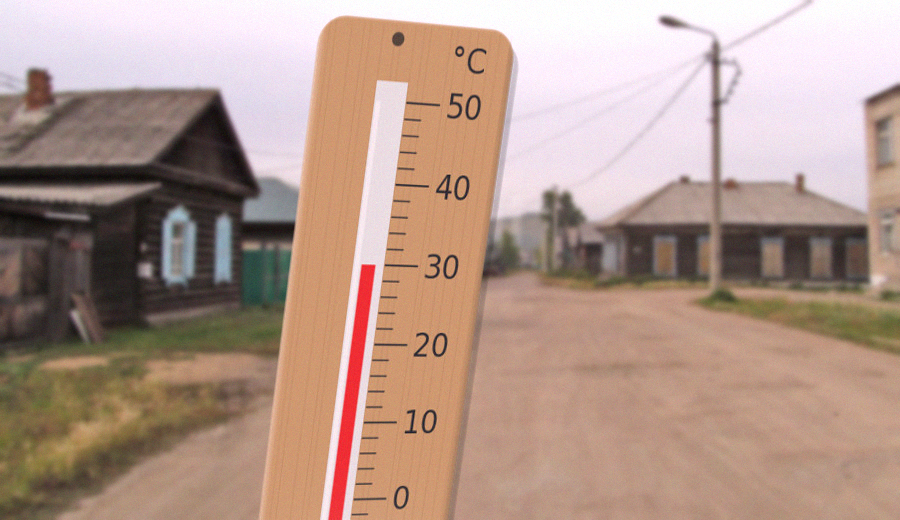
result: {"value": 30, "unit": "°C"}
